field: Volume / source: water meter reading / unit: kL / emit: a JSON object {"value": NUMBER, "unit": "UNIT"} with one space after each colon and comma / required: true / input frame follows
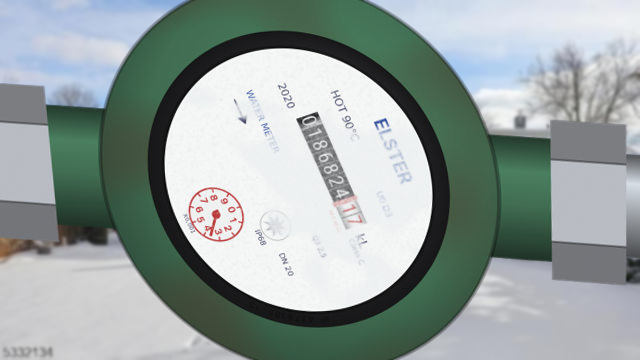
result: {"value": 186824.173, "unit": "kL"}
